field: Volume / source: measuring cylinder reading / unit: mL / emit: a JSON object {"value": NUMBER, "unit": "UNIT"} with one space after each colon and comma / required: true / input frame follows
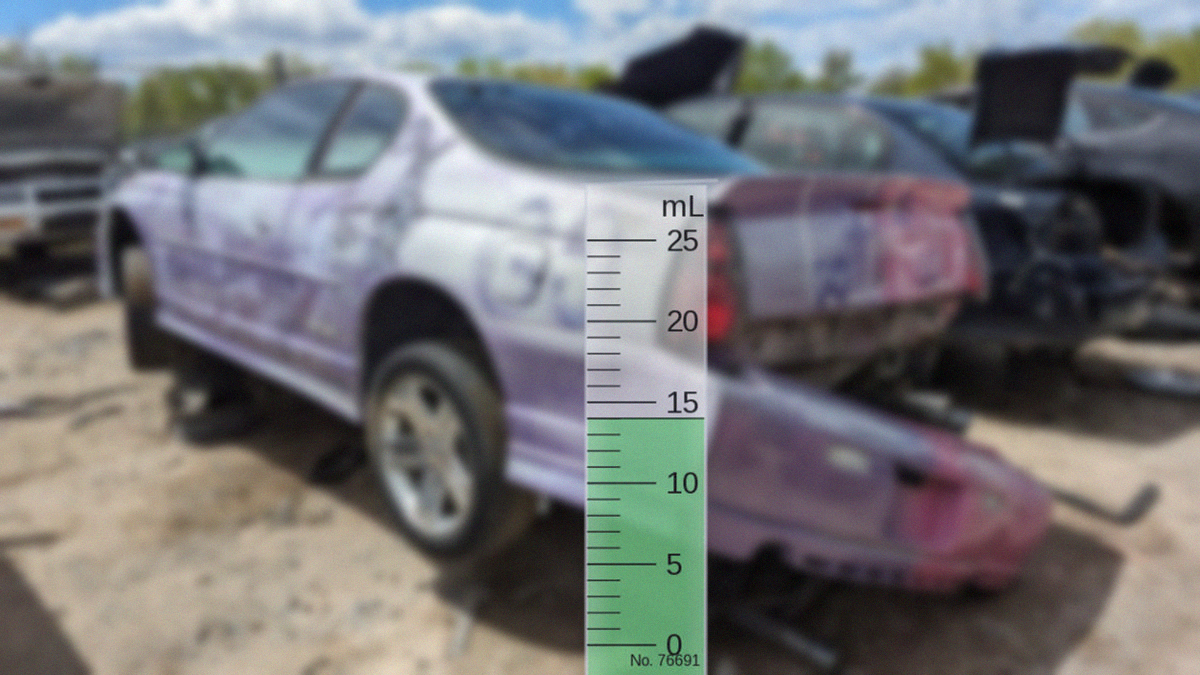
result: {"value": 14, "unit": "mL"}
